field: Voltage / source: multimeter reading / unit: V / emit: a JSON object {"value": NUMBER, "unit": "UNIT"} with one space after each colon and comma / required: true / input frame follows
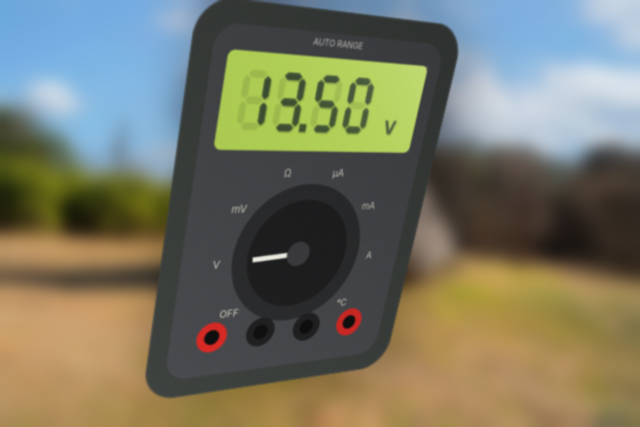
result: {"value": 13.50, "unit": "V"}
